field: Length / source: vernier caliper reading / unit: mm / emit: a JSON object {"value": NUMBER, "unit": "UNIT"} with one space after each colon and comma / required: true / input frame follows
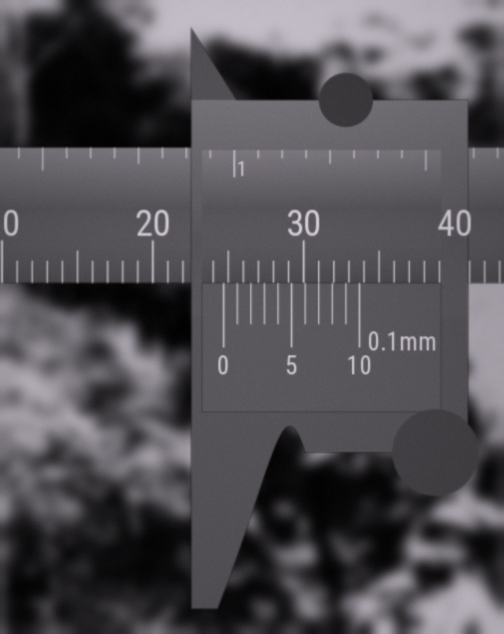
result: {"value": 24.7, "unit": "mm"}
